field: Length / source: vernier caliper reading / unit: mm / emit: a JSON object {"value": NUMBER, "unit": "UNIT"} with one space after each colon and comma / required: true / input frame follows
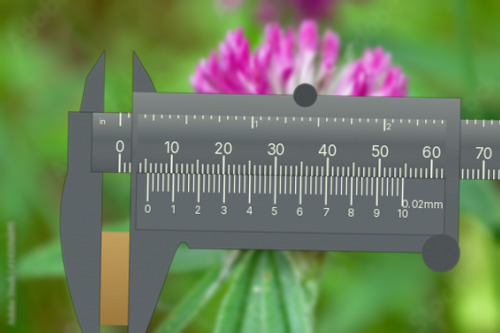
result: {"value": 5.5, "unit": "mm"}
